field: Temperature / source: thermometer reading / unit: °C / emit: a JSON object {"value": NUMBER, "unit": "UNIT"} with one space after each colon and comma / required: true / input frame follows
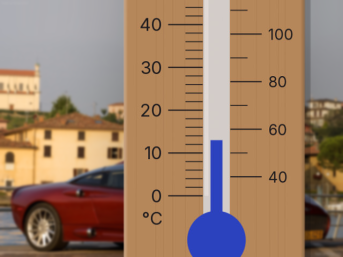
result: {"value": 13, "unit": "°C"}
